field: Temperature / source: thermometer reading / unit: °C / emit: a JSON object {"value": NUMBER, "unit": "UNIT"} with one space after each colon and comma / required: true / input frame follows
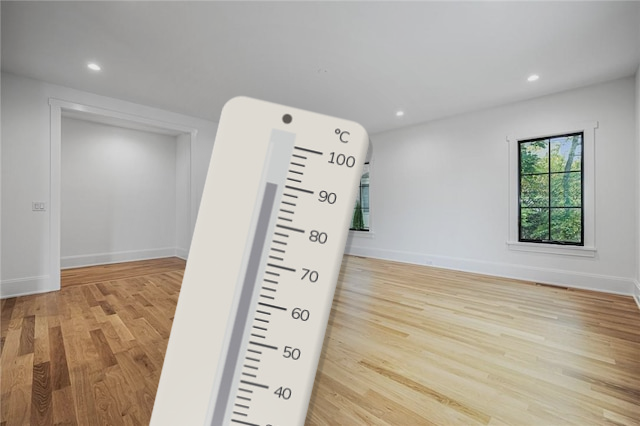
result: {"value": 90, "unit": "°C"}
